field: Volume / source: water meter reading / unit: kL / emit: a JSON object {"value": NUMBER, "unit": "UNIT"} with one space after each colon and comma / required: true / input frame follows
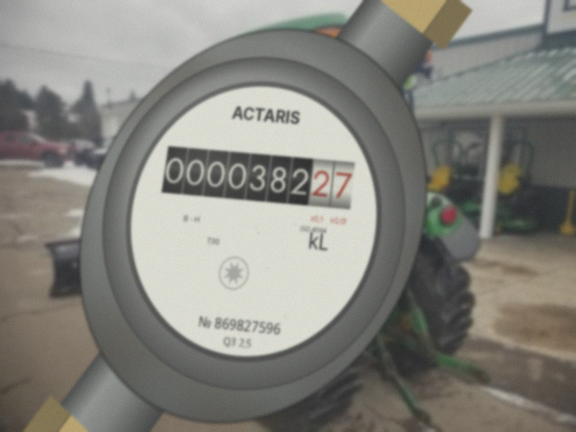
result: {"value": 382.27, "unit": "kL"}
